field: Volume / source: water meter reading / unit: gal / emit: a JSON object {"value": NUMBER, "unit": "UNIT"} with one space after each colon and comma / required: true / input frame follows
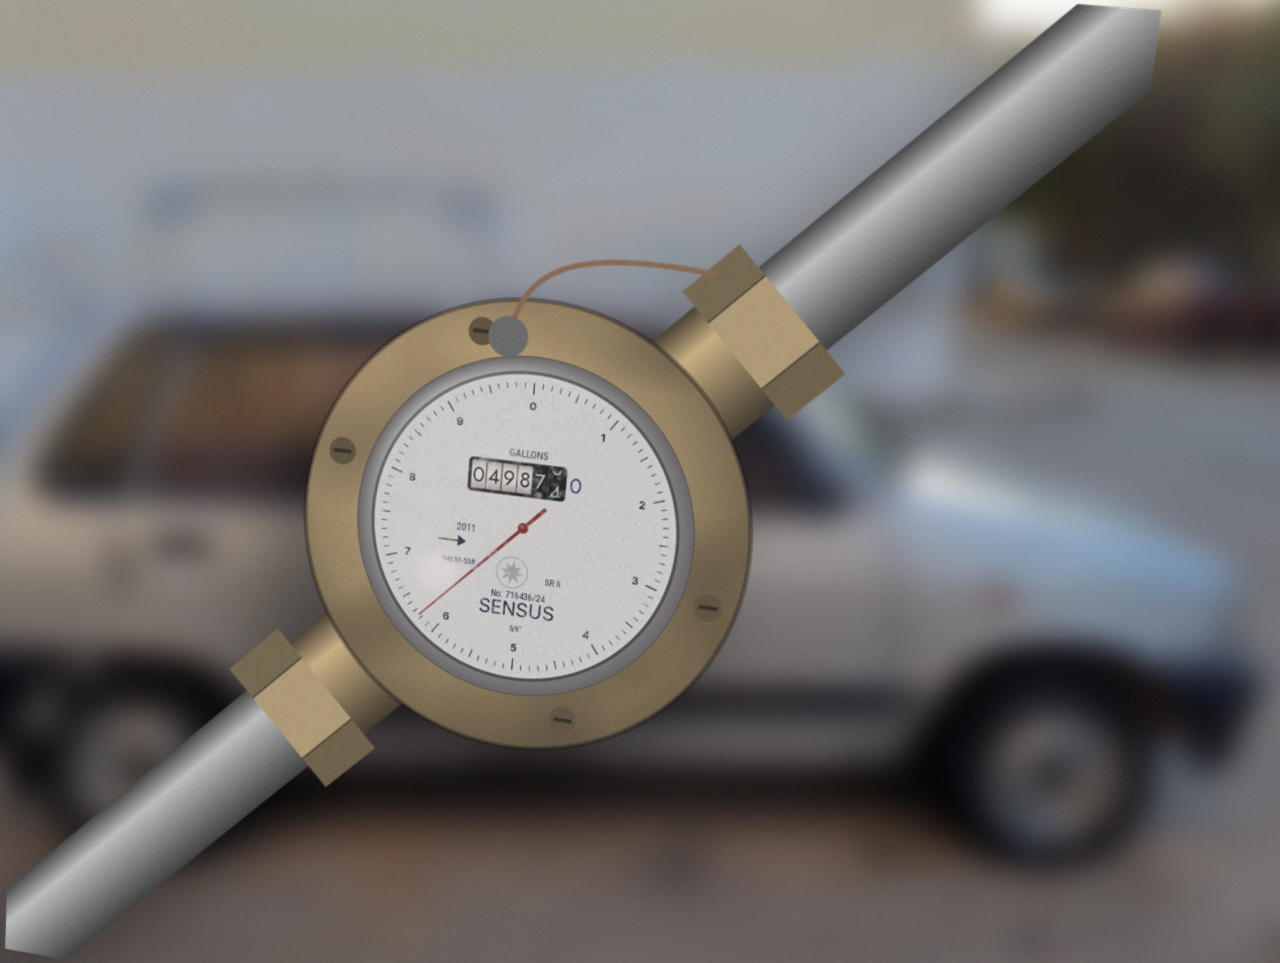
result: {"value": 498736.2, "unit": "gal"}
